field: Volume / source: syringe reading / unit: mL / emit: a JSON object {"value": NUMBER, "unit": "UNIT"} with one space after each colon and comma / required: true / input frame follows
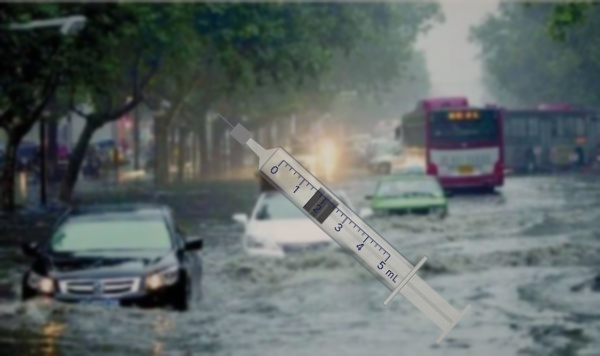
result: {"value": 1.6, "unit": "mL"}
